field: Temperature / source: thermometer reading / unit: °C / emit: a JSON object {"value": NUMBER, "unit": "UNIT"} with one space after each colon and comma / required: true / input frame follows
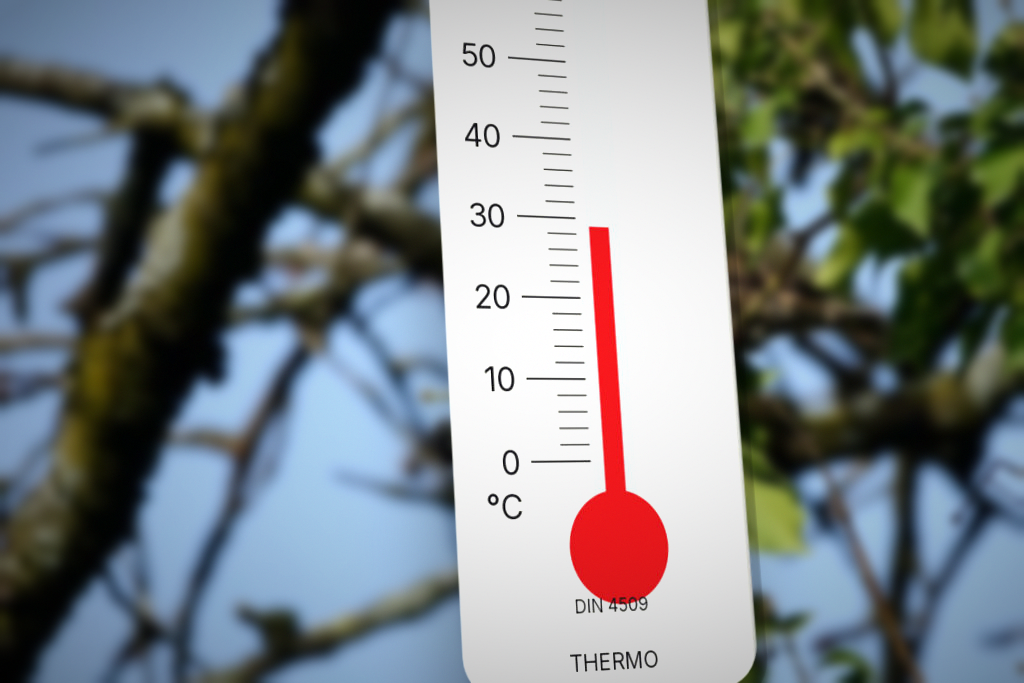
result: {"value": 29, "unit": "°C"}
